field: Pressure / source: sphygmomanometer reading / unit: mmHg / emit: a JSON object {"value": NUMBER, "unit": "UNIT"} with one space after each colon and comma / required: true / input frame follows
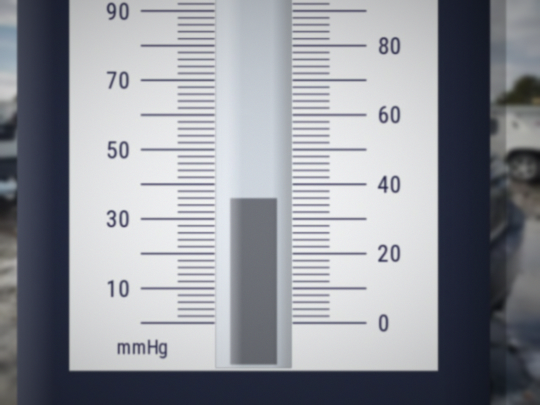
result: {"value": 36, "unit": "mmHg"}
